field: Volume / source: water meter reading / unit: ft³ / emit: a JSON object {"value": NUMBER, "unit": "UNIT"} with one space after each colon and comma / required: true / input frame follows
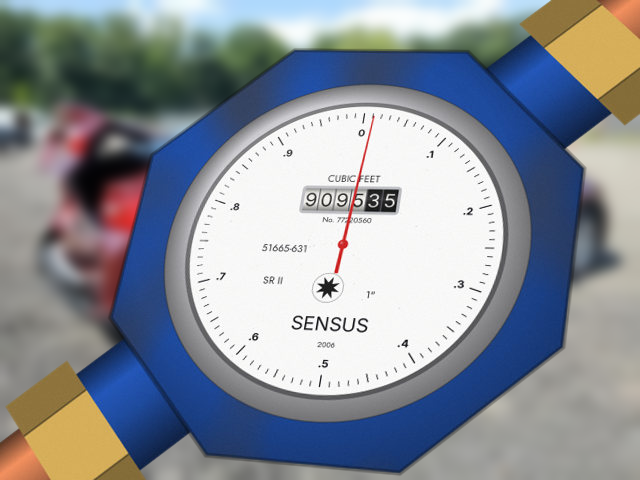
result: {"value": 909535.01, "unit": "ft³"}
